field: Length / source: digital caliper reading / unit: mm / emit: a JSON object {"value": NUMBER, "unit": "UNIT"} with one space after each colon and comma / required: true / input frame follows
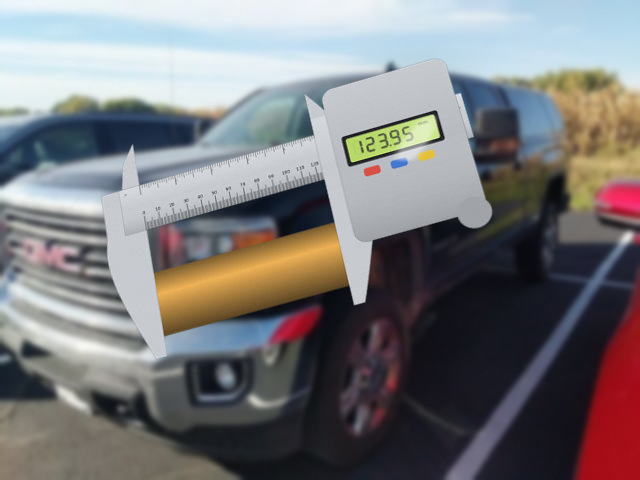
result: {"value": 123.95, "unit": "mm"}
